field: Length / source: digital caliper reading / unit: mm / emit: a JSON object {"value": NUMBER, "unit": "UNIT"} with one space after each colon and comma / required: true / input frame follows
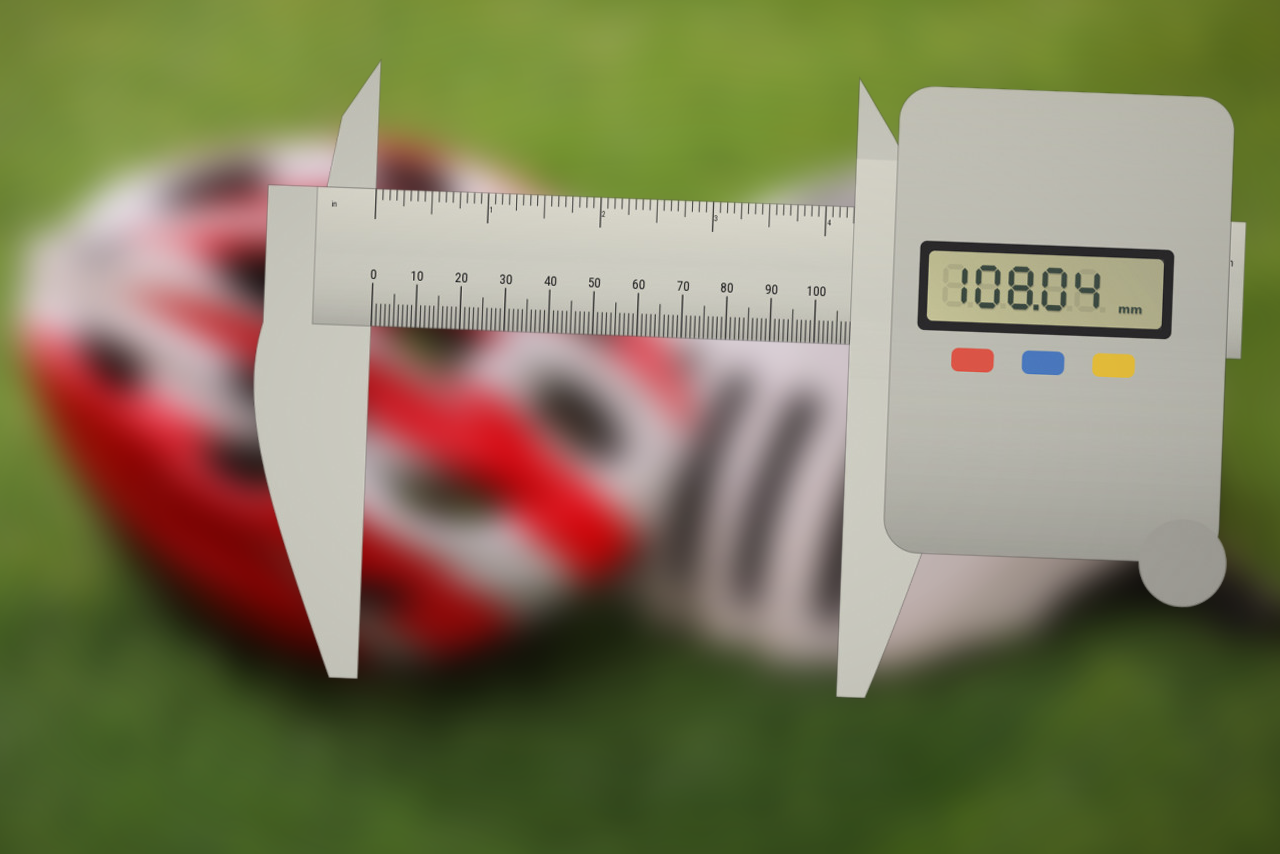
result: {"value": 108.04, "unit": "mm"}
